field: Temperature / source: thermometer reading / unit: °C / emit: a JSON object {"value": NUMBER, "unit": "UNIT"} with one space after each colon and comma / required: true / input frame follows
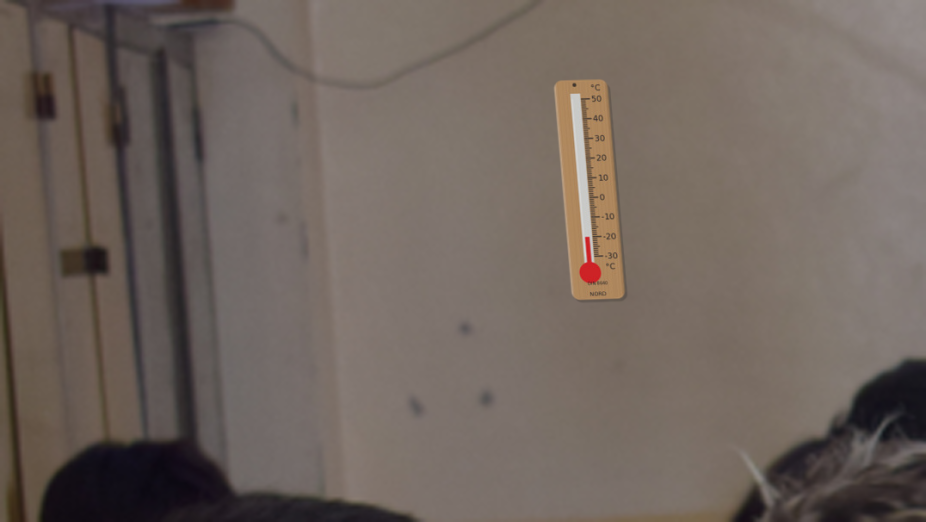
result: {"value": -20, "unit": "°C"}
